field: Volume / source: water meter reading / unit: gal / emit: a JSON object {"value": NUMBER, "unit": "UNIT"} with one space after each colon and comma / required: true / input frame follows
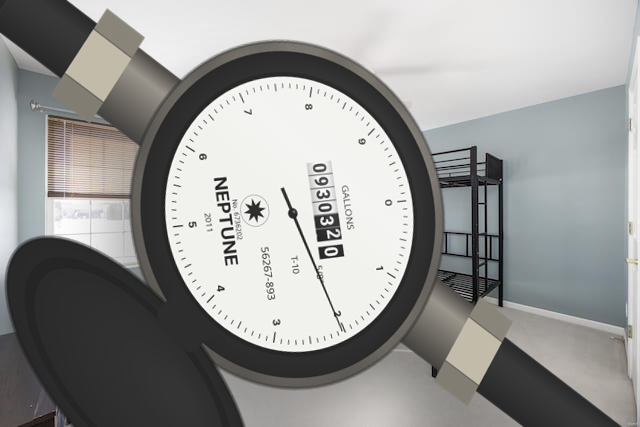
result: {"value": 930322.0, "unit": "gal"}
